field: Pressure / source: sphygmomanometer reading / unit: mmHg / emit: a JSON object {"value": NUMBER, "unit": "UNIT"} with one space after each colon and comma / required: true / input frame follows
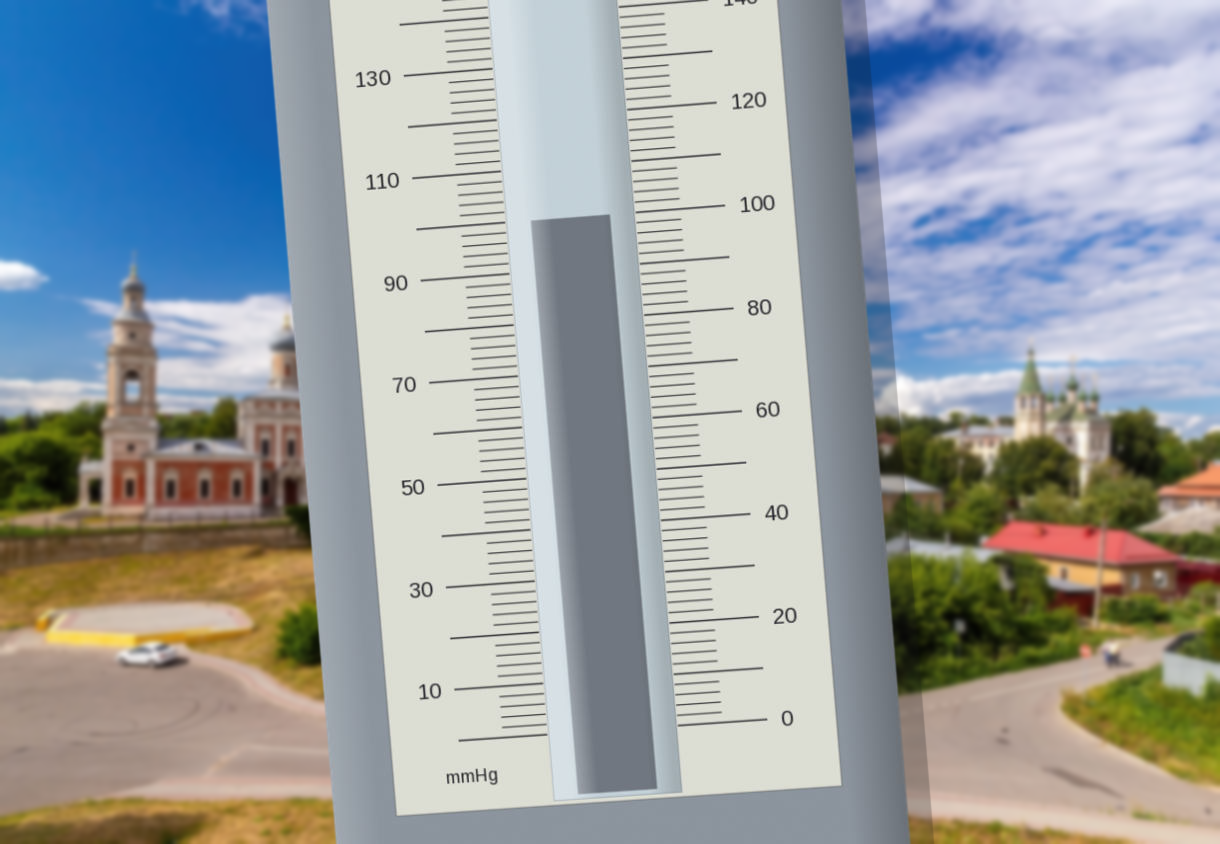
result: {"value": 100, "unit": "mmHg"}
